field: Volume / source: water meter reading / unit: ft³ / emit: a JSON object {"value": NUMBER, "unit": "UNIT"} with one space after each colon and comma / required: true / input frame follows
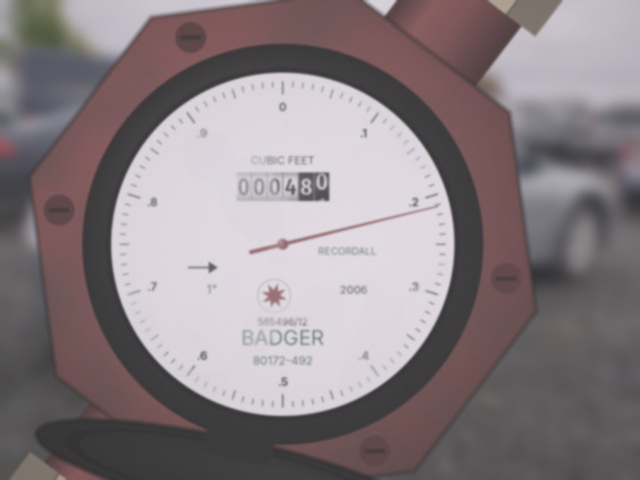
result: {"value": 480.21, "unit": "ft³"}
